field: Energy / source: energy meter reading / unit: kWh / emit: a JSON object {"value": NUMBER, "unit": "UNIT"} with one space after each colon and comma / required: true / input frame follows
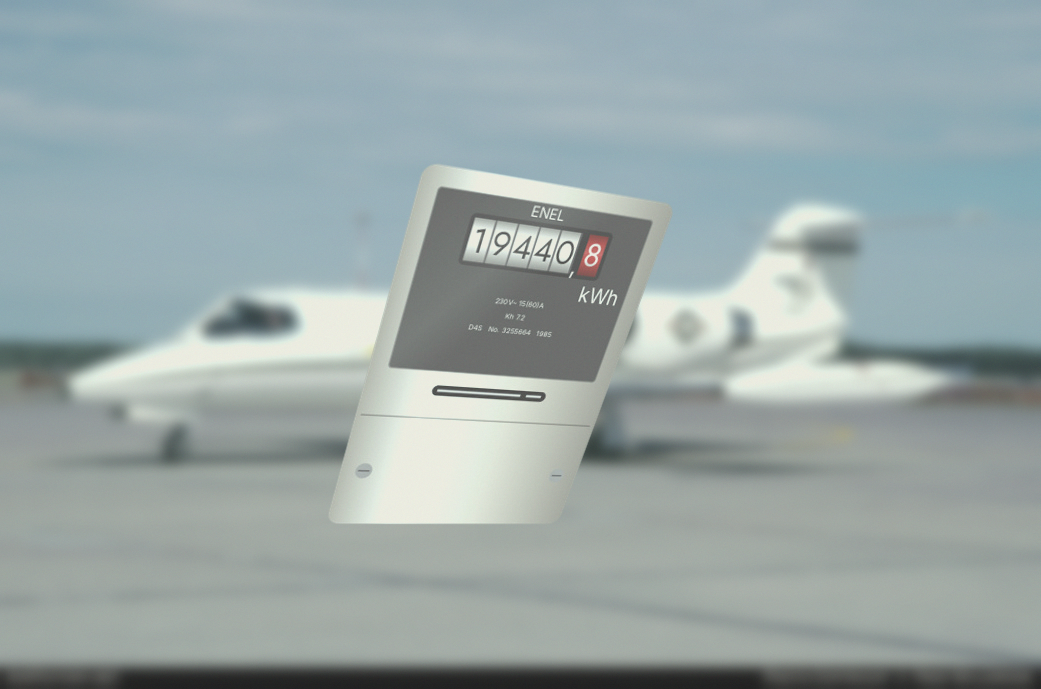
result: {"value": 19440.8, "unit": "kWh"}
